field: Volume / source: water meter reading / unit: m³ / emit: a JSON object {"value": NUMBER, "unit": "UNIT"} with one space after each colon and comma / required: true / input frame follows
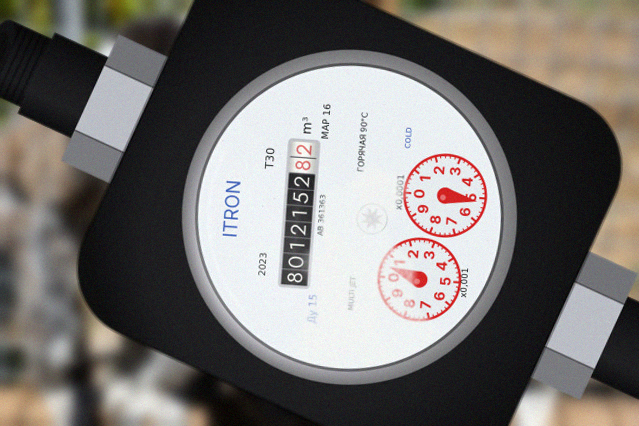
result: {"value": 8012152.8205, "unit": "m³"}
